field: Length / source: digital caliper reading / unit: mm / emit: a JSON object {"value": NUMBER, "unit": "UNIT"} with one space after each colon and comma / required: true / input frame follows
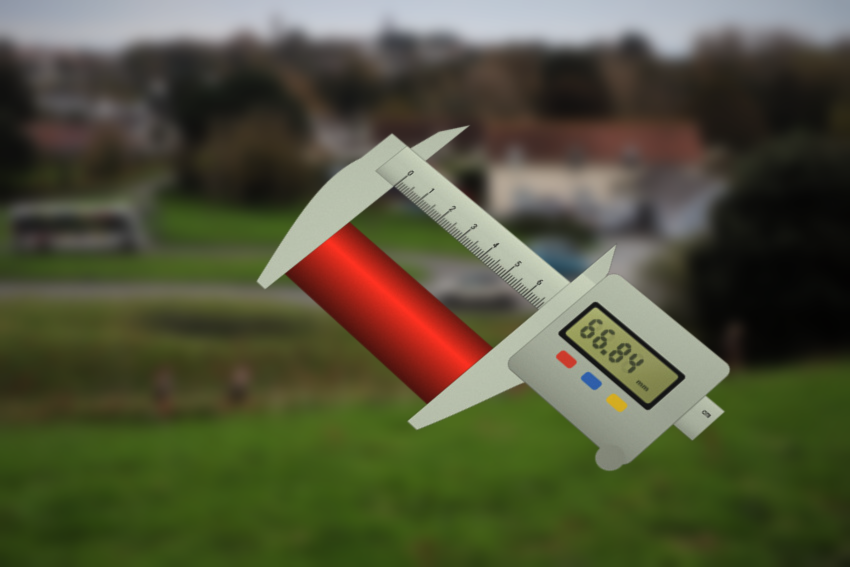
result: {"value": 66.84, "unit": "mm"}
